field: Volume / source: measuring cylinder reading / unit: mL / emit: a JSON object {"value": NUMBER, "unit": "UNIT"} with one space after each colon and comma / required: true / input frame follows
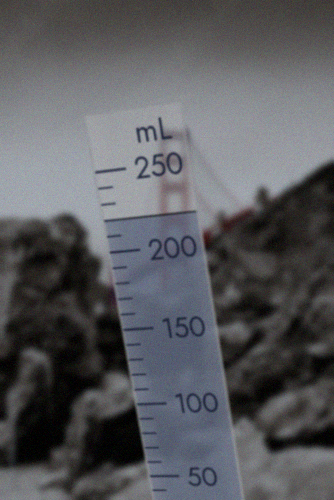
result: {"value": 220, "unit": "mL"}
